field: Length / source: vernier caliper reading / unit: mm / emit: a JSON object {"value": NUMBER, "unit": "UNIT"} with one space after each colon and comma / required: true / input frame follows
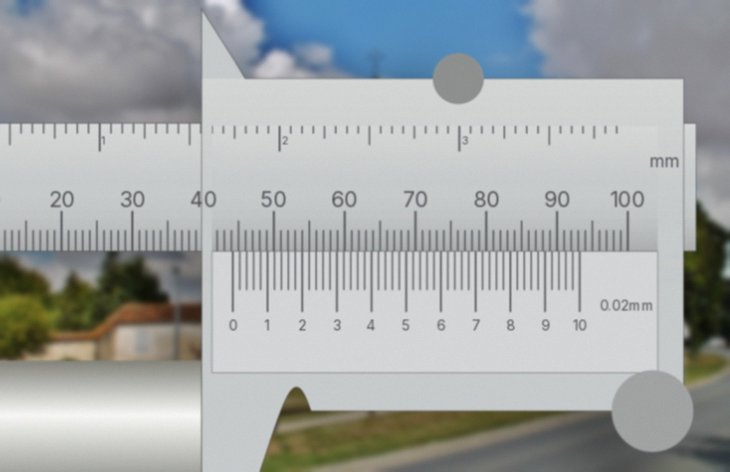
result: {"value": 44.2, "unit": "mm"}
